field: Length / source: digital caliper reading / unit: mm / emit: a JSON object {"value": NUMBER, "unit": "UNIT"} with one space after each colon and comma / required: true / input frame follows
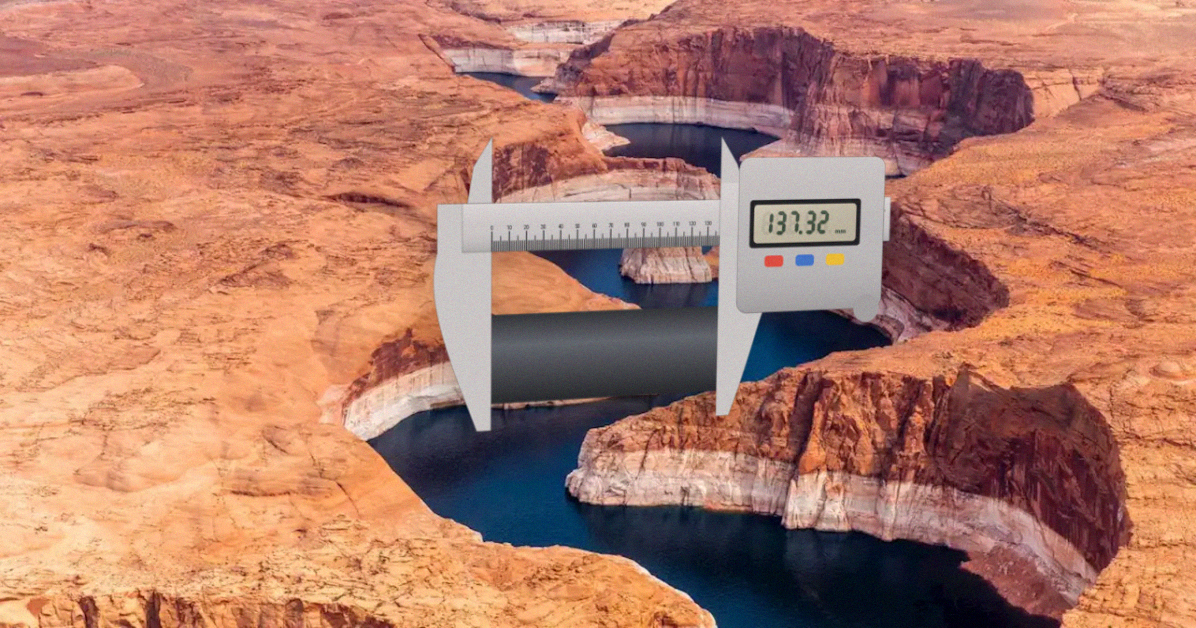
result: {"value": 137.32, "unit": "mm"}
